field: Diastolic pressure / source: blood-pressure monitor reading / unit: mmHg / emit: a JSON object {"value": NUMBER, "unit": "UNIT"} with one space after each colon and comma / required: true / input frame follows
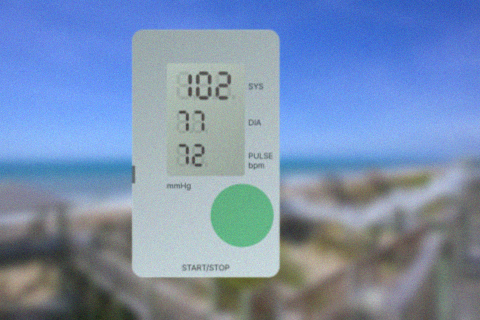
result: {"value": 77, "unit": "mmHg"}
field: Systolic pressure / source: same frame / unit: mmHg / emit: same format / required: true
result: {"value": 102, "unit": "mmHg"}
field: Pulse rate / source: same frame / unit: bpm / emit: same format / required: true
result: {"value": 72, "unit": "bpm"}
